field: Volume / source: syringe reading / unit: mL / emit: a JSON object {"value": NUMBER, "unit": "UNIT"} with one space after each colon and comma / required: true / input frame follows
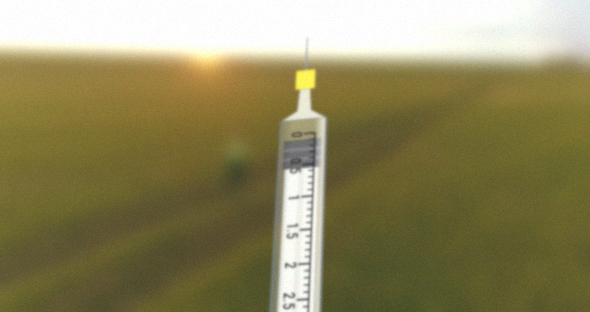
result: {"value": 0.1, "unit": "mL"}
